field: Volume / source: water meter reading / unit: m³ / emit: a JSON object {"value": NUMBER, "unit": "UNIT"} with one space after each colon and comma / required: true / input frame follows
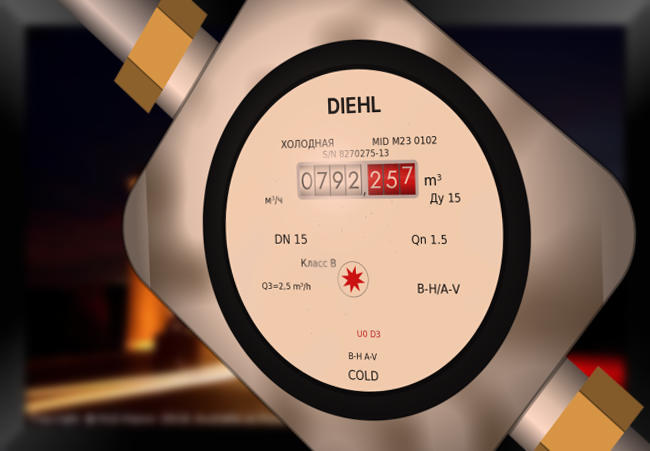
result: {"value": 792.257, "unit": "m³"}
